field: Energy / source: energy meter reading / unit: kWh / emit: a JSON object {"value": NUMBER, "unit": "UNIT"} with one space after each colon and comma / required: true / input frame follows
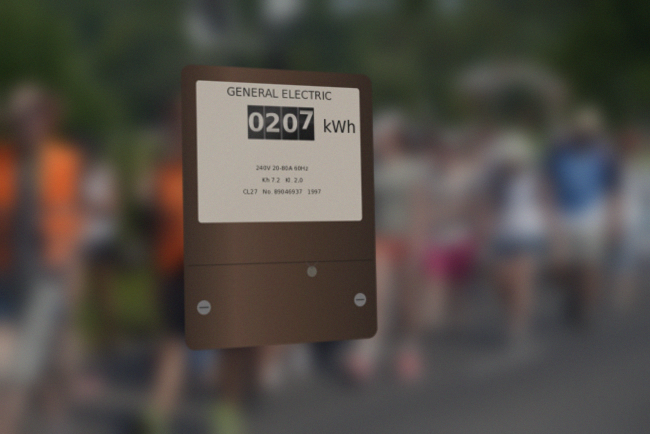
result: {"value": 207, "unit": "kWh"}
